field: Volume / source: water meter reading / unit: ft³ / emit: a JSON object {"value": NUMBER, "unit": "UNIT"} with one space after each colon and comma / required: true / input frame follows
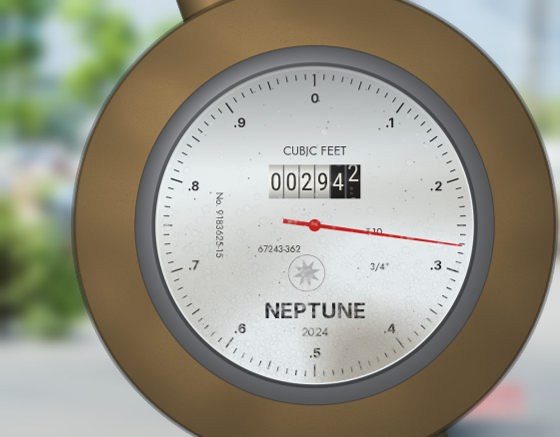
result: {"value": 2942.27, "unit": "ft³"}
